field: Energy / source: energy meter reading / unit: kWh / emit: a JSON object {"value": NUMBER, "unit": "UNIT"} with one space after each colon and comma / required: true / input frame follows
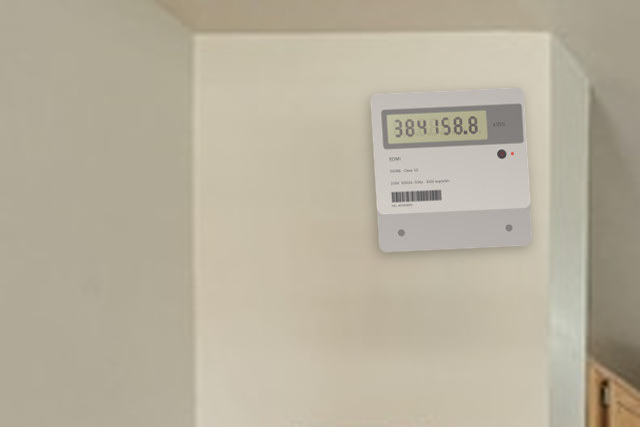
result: {"value": 384158.8, "unit": "kWh"}
